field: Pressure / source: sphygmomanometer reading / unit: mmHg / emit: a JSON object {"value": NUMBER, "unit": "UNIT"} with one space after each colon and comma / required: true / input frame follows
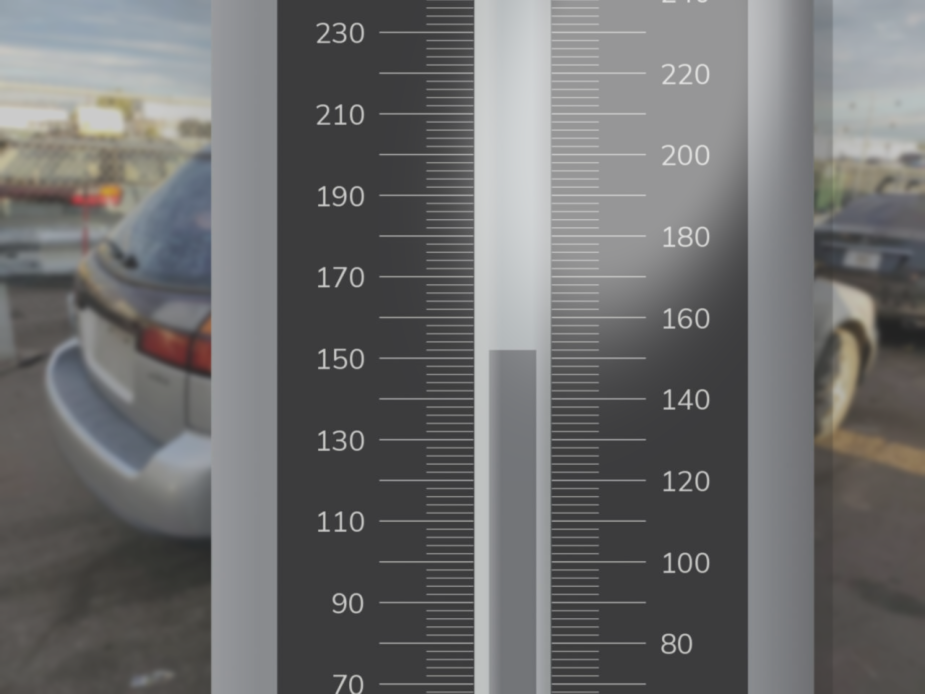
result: {"value": 152, "unit": "mmHg"}
